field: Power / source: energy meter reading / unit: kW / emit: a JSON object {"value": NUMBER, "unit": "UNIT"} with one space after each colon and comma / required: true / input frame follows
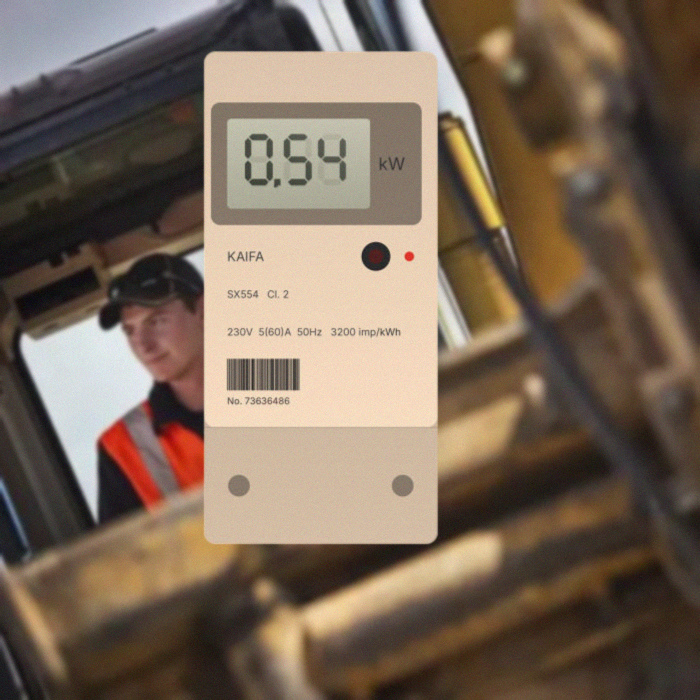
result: {"value": 0.54, "unit": "kW"}
